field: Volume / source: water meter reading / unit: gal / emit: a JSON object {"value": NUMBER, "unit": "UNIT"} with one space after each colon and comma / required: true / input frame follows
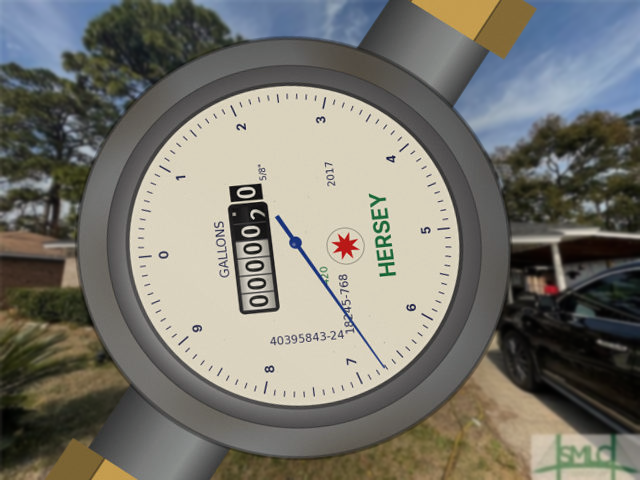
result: {"value": 16.7, "unit": "gal"}
